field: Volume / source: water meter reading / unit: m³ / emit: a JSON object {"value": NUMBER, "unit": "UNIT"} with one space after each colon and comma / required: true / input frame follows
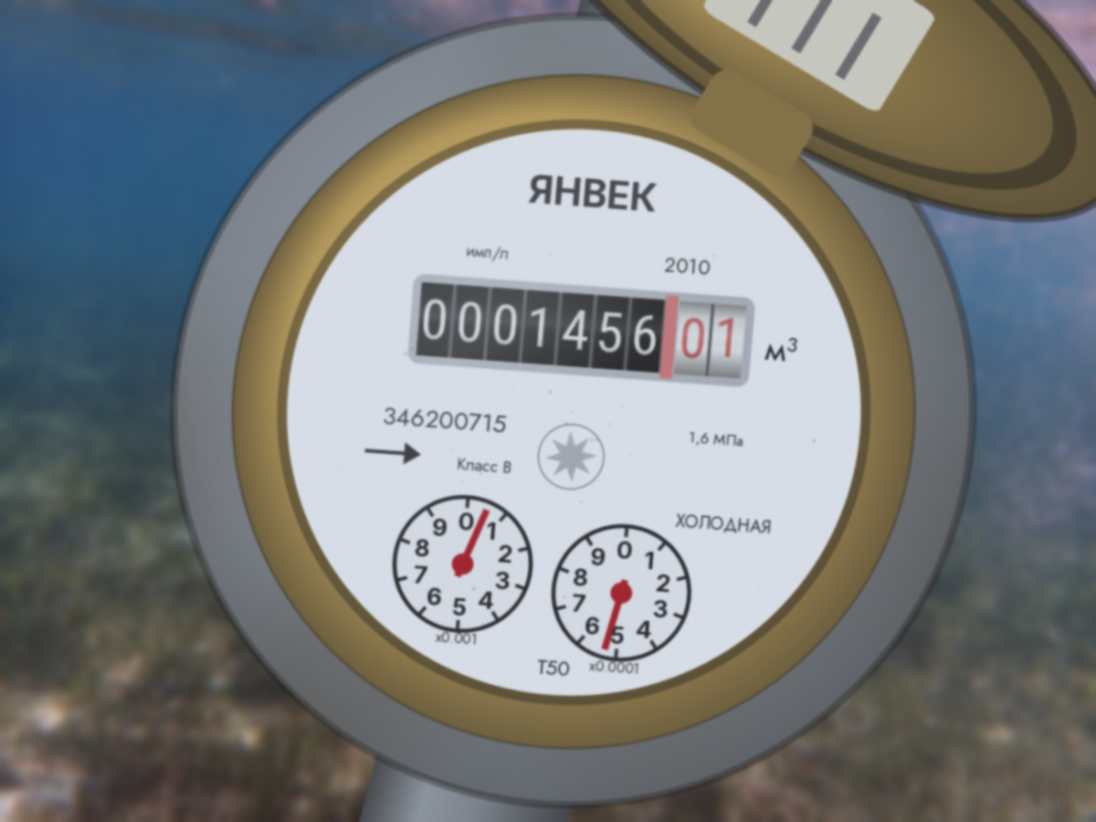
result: {"value": 1456.0105, "unit": "m³"}
